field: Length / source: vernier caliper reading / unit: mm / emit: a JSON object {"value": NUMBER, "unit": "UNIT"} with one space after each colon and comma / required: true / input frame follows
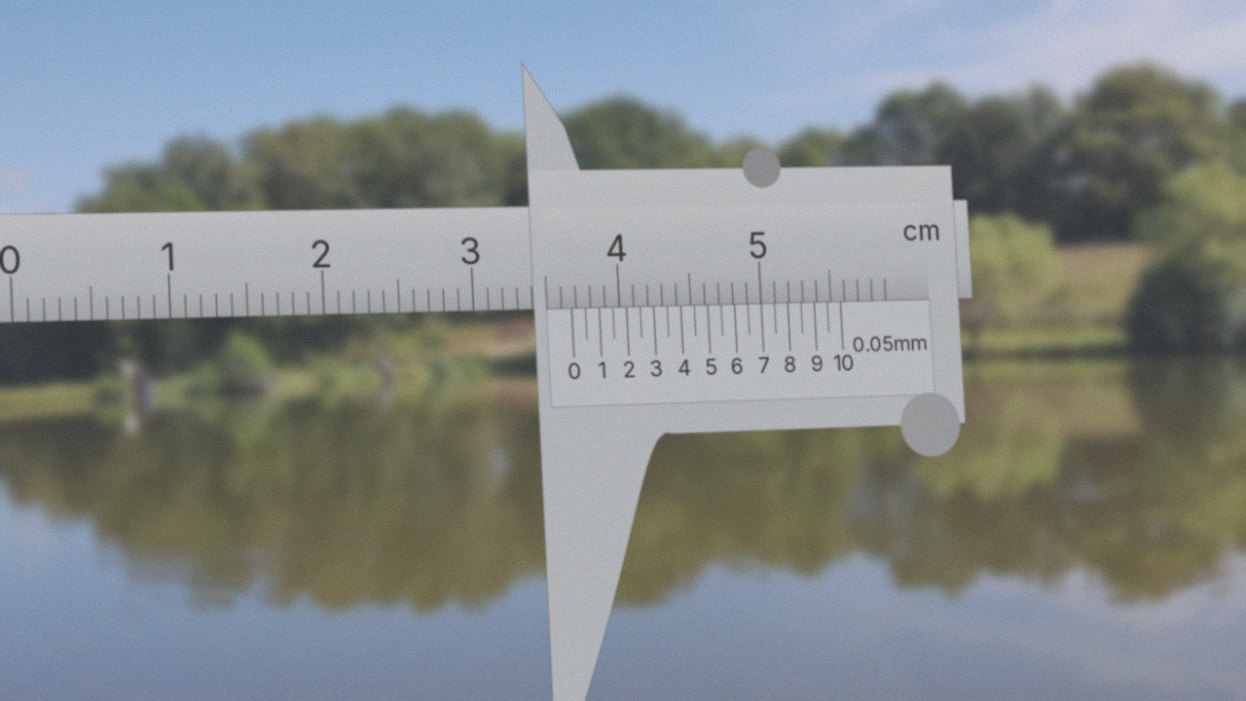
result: {"value": 36.7, "unit": "mm"}
